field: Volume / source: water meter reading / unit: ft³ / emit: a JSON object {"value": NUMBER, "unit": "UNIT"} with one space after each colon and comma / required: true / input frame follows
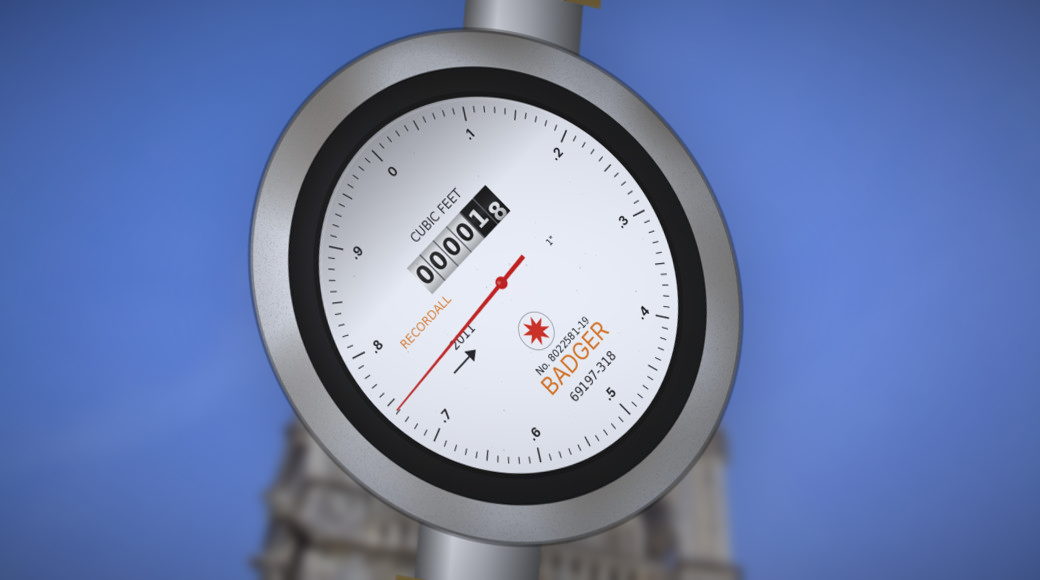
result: {"value": 17.74, "unit": "ft³"}
